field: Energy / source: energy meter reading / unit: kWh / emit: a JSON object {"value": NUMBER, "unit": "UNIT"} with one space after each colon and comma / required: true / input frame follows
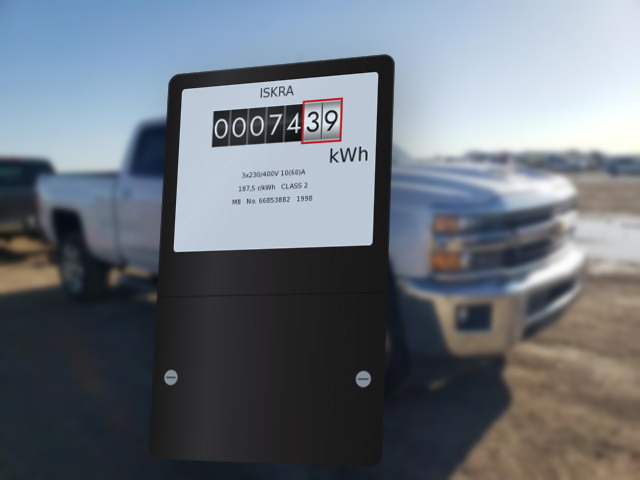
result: {"value": 74.39, "unit": "kWh"}
